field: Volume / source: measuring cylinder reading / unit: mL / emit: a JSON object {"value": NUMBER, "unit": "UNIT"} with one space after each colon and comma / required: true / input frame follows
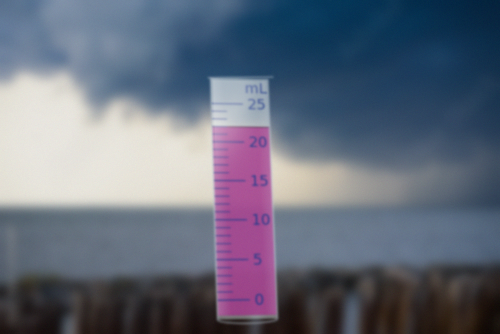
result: {"value": 22, "unit": "mL"}
